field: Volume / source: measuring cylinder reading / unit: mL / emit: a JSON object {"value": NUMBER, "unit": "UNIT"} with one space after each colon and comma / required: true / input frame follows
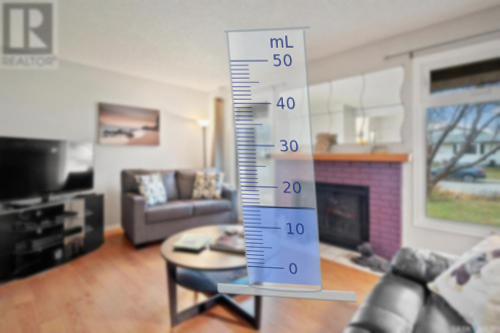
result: {"value": 15, "unit": "mL"}
